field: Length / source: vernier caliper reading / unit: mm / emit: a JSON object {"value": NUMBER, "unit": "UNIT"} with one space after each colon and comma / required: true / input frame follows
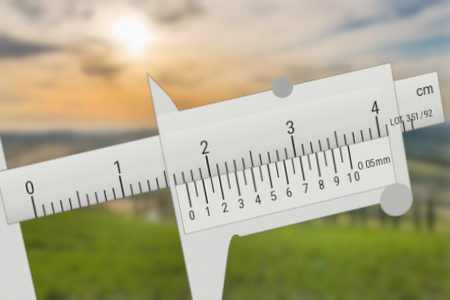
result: {"value": 17.2, "unit": "mm"}
